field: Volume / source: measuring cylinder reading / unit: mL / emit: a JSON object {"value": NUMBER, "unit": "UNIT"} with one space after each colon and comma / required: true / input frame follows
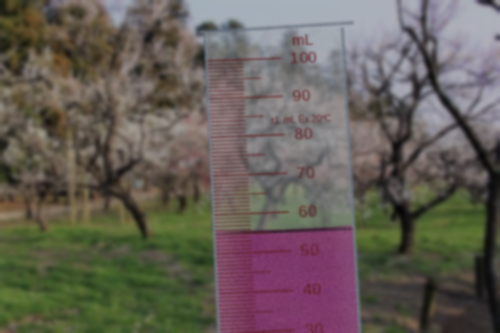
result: {"value": 55, "unit": "mL"}
